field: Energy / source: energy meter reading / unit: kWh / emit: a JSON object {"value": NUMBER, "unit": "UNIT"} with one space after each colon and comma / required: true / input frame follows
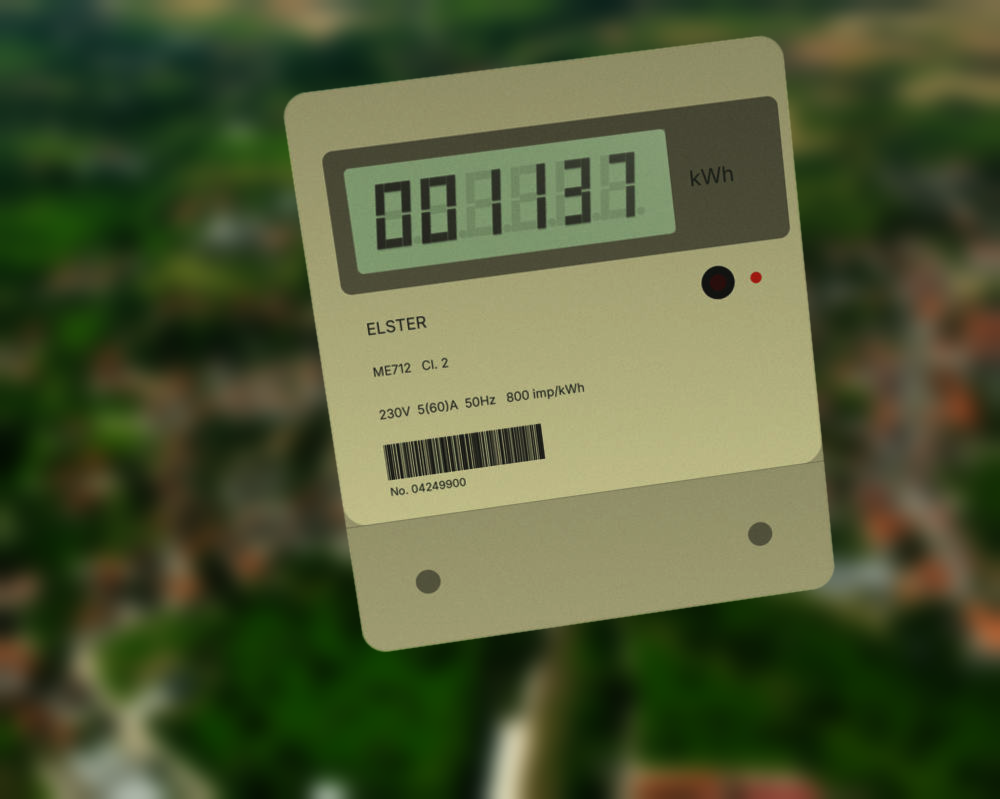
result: {"value": 1137, "unit": "kWh"}
